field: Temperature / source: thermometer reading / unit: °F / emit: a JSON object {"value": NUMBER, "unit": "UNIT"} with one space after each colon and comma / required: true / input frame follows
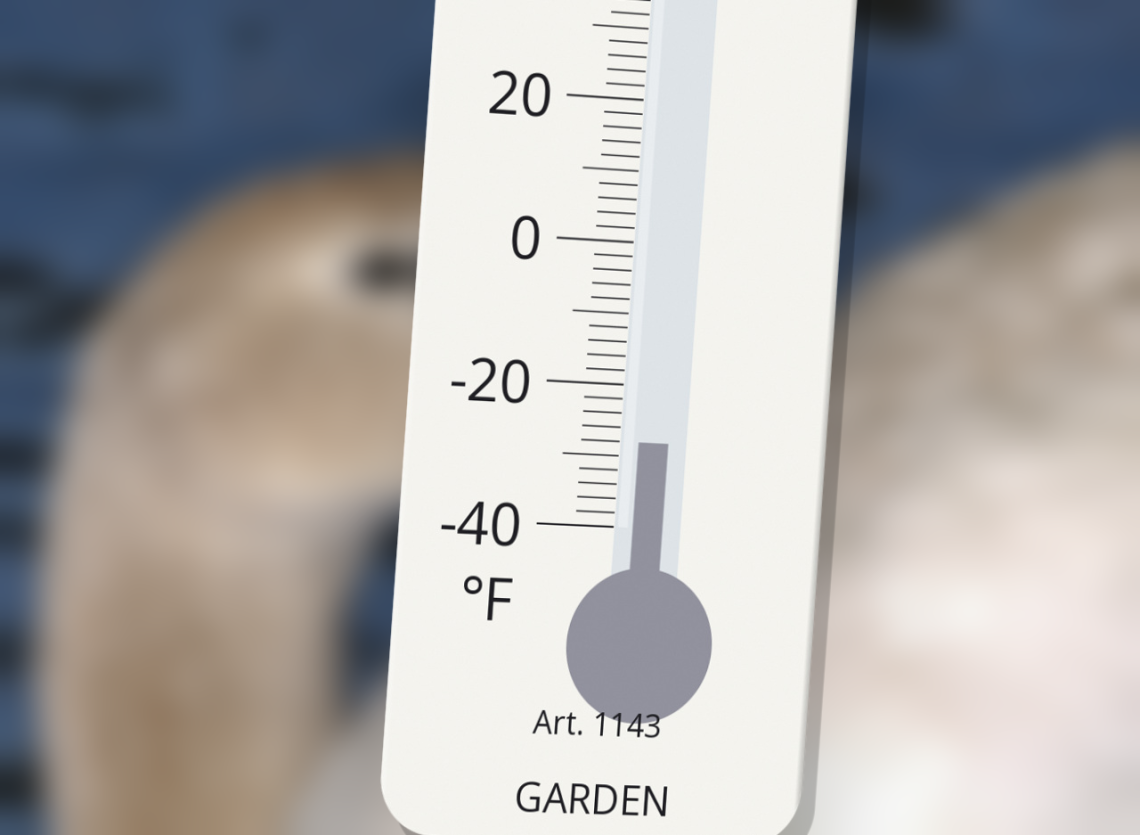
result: {"value": -28, "unit": "°F"}
